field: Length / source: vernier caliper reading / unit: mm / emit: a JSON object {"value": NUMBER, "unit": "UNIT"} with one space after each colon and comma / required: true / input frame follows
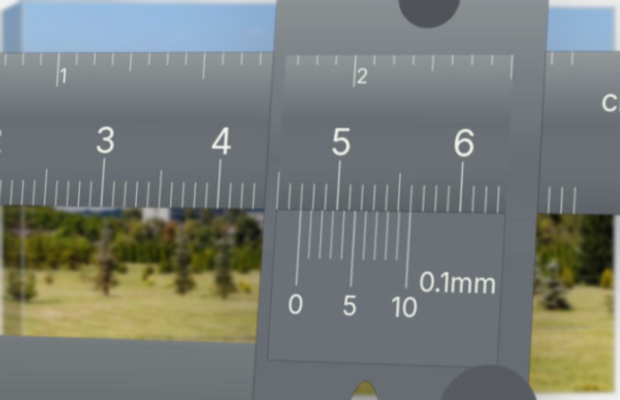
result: {"value": 47.0, "unit": "mm"}
